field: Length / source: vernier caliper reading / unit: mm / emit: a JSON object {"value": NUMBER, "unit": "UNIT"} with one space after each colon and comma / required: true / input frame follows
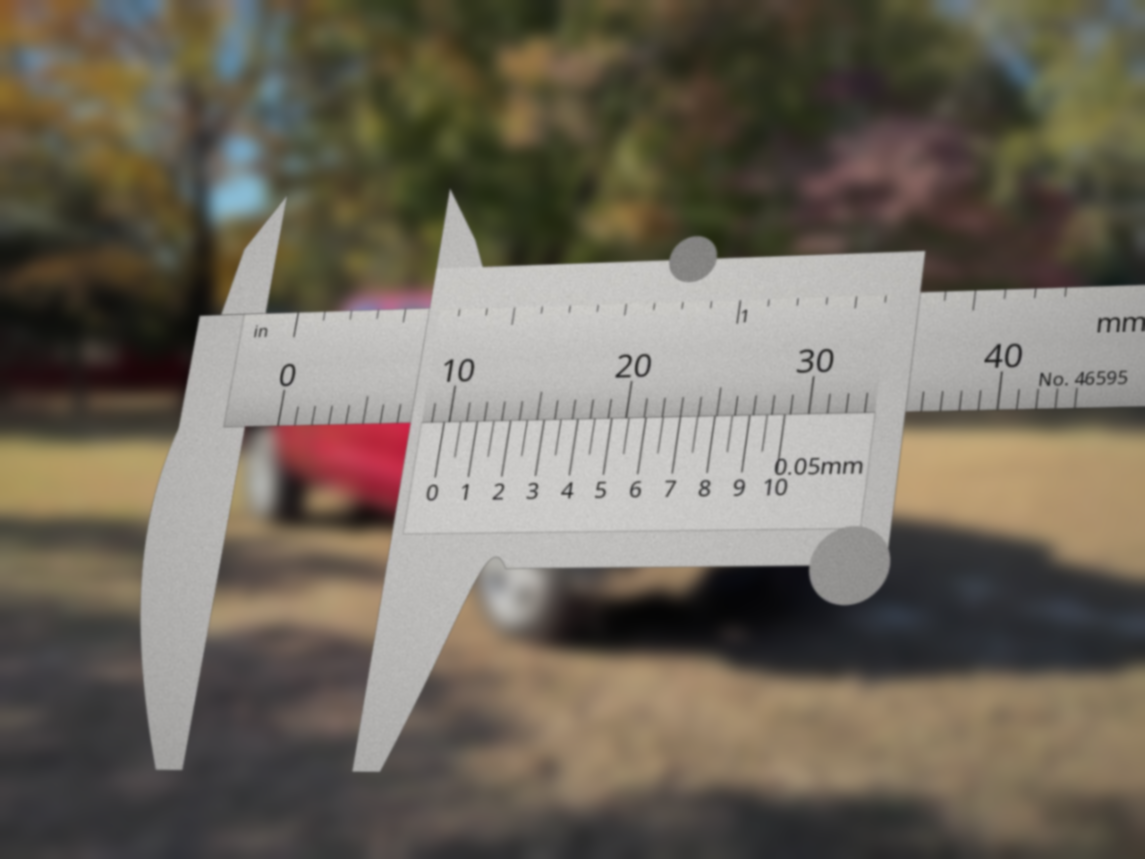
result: {"value": 9.7, "unit": "mm"}
